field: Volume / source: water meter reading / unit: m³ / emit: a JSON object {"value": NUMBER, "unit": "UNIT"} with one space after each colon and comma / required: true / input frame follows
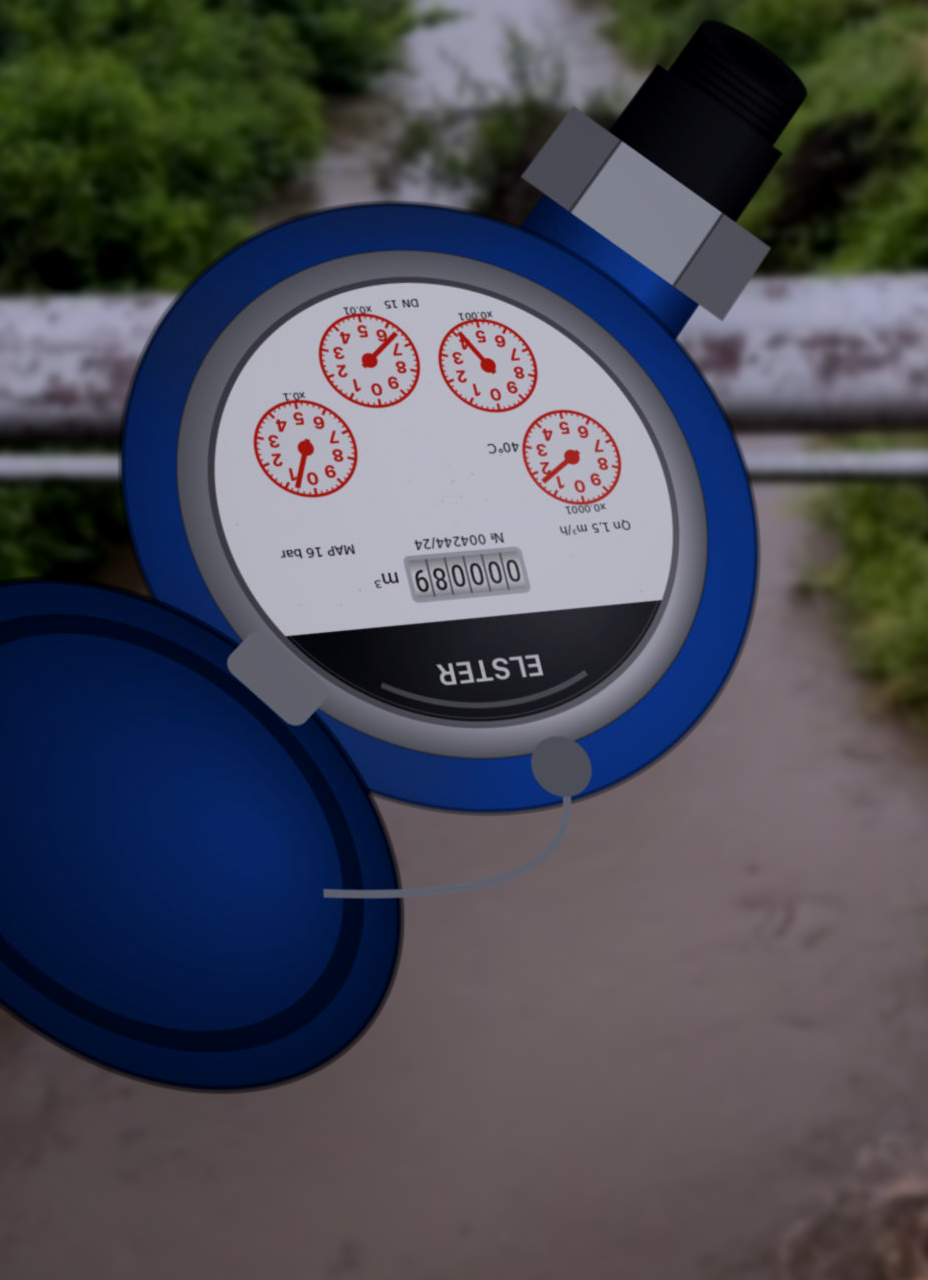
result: {"value": 89.0641, "unit": "m³"}
